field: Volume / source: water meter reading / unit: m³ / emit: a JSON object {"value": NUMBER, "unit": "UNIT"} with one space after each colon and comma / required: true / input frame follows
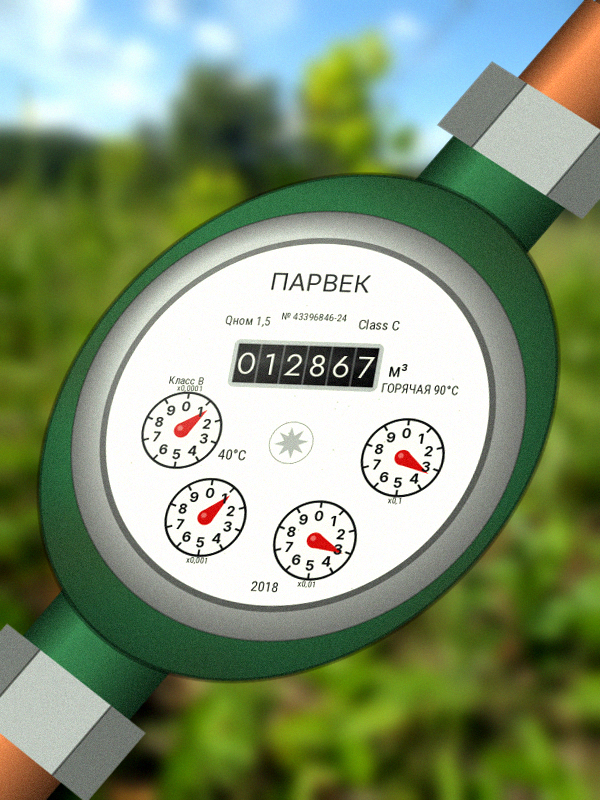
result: {"value": 12867.3311, "unit": "m³"}
